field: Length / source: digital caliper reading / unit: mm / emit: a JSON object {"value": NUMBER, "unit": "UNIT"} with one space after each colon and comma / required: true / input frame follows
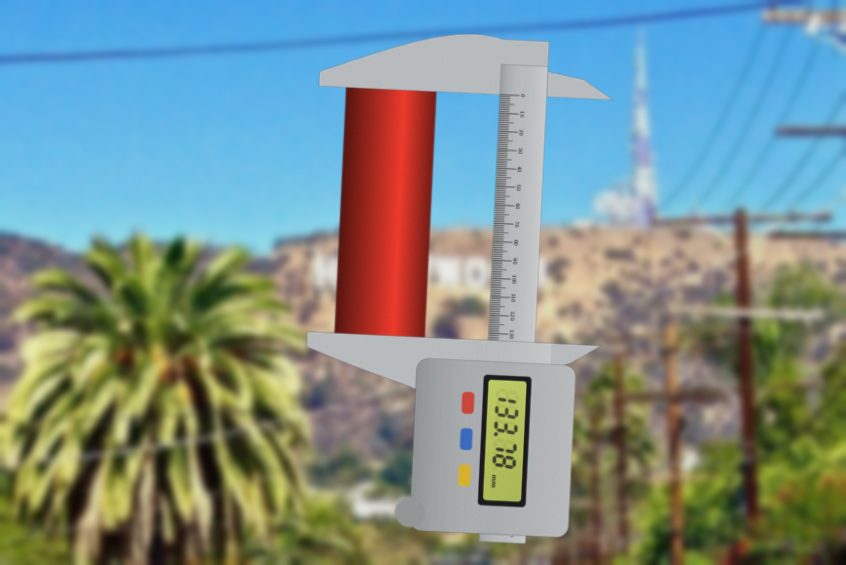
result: {"value": 133.78, "unit": "mm"}
